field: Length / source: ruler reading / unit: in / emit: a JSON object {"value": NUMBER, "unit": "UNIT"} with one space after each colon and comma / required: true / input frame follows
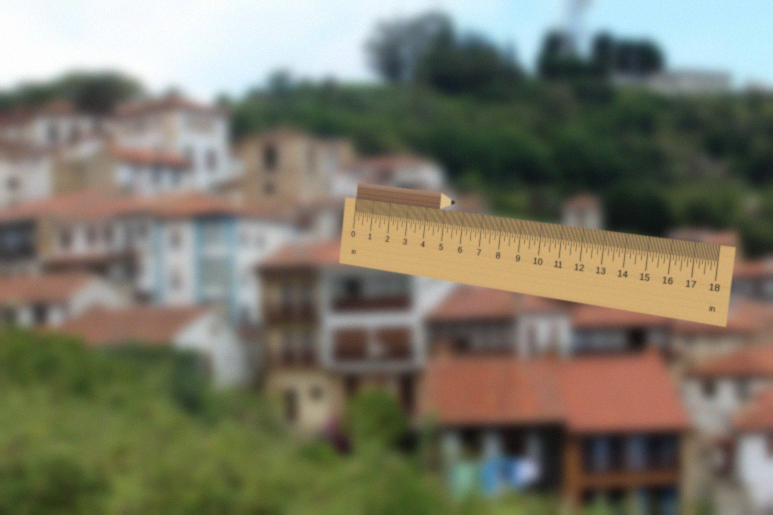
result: {"value": 5.5, "unit": "in"}
